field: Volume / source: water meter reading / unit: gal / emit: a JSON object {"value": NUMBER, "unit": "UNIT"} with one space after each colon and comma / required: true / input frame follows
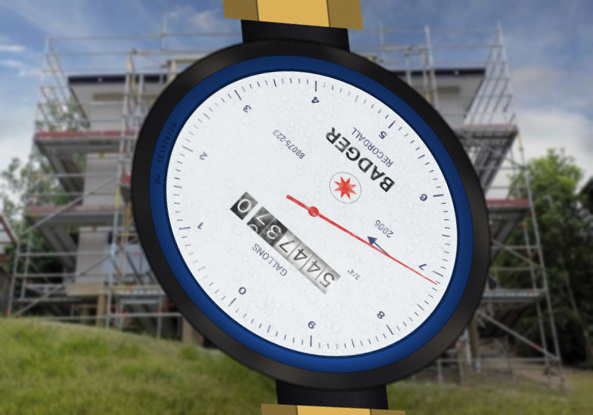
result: {"value": 5447367.1, "unit": "gal"}
